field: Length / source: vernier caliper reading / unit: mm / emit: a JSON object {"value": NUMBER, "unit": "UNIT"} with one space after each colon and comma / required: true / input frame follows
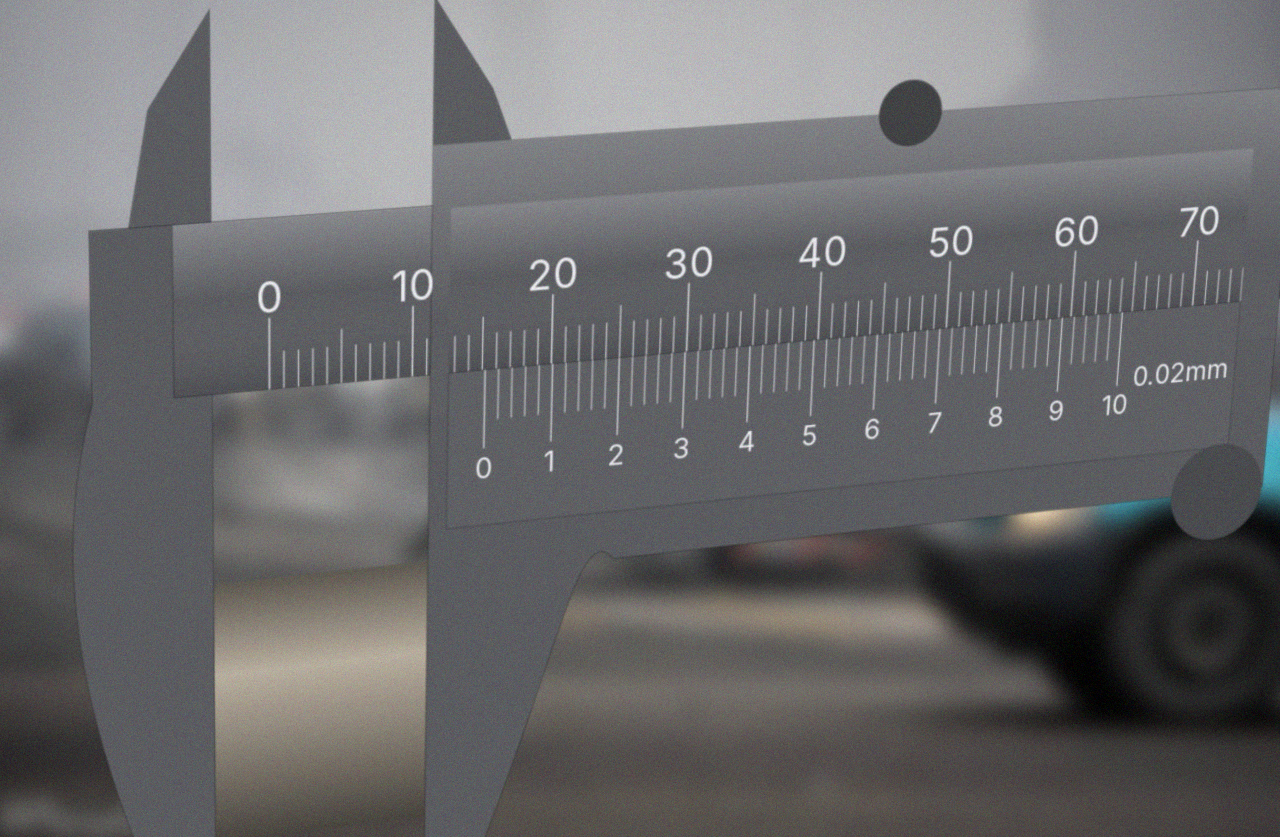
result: {"value": 15.2, "unit": "mm"}
